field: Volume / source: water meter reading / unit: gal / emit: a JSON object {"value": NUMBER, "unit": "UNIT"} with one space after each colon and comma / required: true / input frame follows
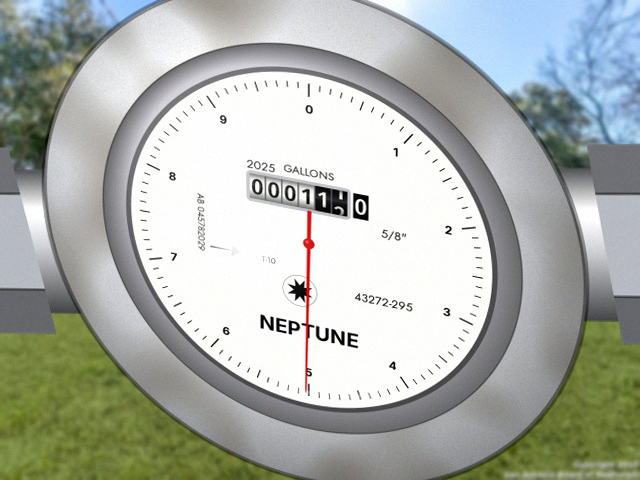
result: {"value": 1115.0, "unit": "gal"}
